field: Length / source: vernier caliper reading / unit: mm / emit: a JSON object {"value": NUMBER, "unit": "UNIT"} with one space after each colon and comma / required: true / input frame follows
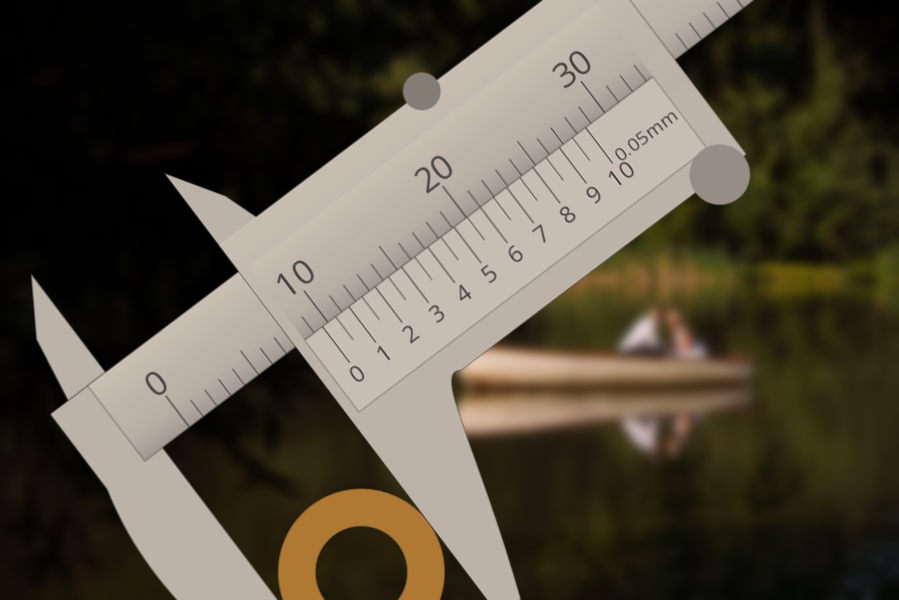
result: {"value": 9.6, "unit": "mm"}
